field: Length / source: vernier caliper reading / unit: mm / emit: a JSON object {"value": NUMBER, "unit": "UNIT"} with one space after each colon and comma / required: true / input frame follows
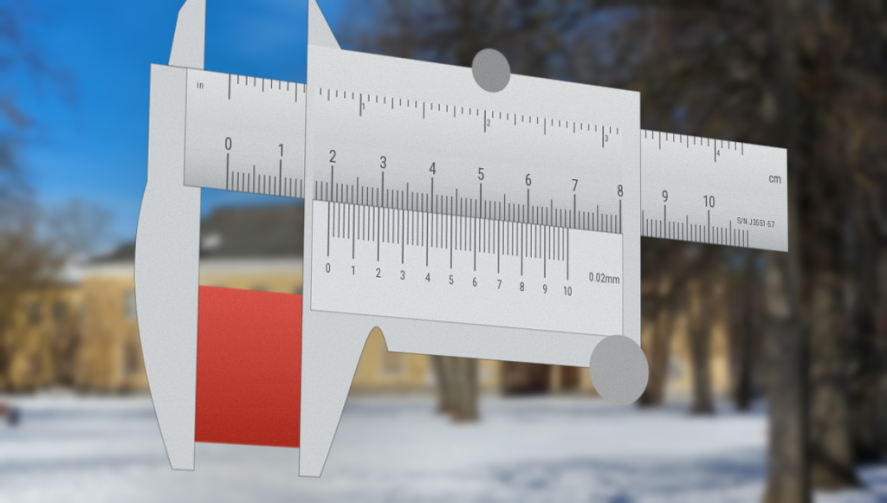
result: {"value": 19.5, "unit": "mm"}
